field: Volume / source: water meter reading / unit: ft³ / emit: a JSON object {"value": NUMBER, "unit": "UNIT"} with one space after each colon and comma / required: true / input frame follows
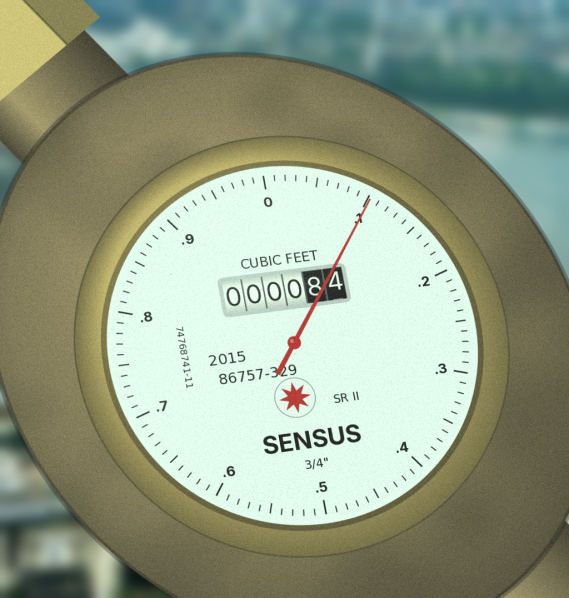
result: {"value": 84.10, "unit": "ft³"}
